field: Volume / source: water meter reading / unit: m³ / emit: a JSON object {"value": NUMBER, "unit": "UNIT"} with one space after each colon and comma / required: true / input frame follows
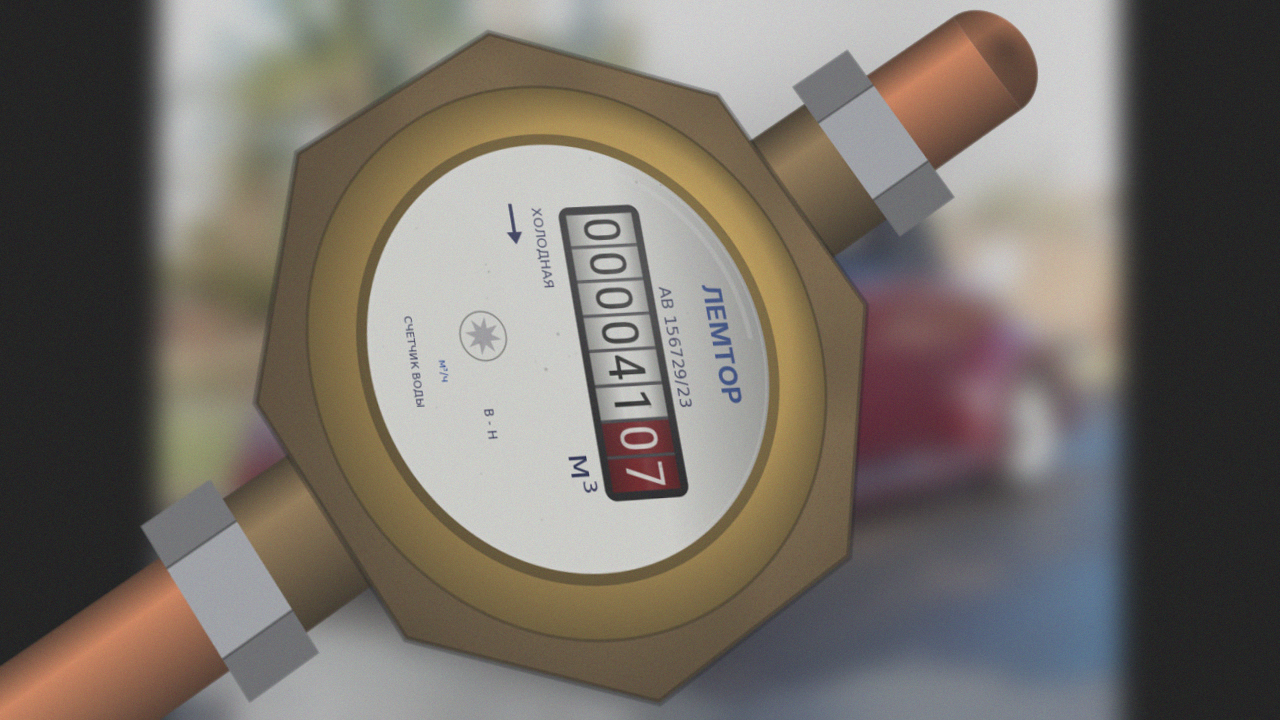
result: {"value": 41.07, "unit": "m³"}
